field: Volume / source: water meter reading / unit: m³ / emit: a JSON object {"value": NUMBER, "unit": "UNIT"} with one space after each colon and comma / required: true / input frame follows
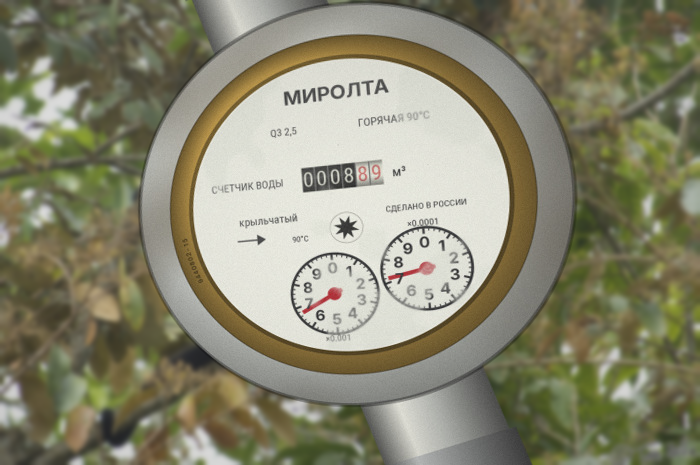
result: {"value": 8.8967, "unit": "m³"}
